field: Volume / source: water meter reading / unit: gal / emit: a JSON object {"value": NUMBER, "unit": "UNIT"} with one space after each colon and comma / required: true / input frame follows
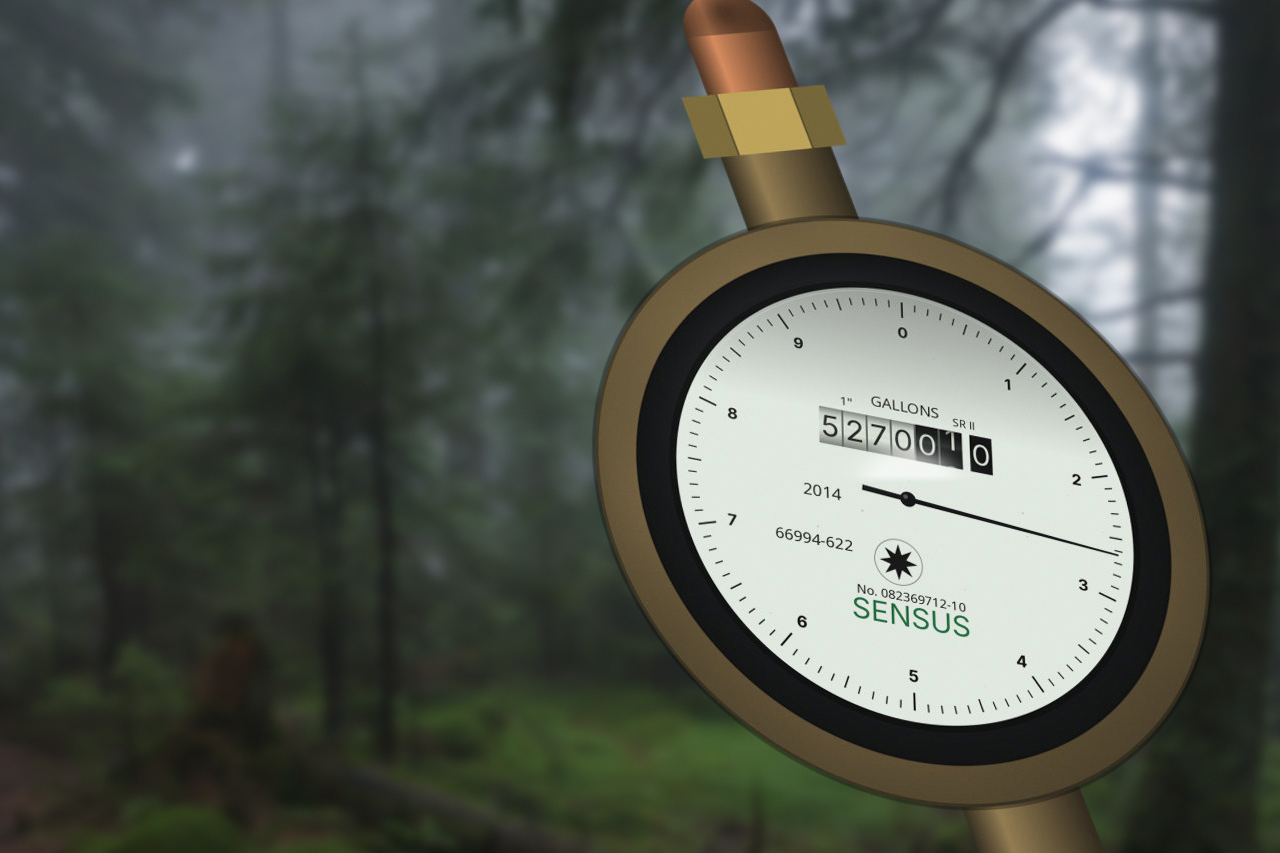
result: {"value": 5270012.6, "unit": "gal"}
